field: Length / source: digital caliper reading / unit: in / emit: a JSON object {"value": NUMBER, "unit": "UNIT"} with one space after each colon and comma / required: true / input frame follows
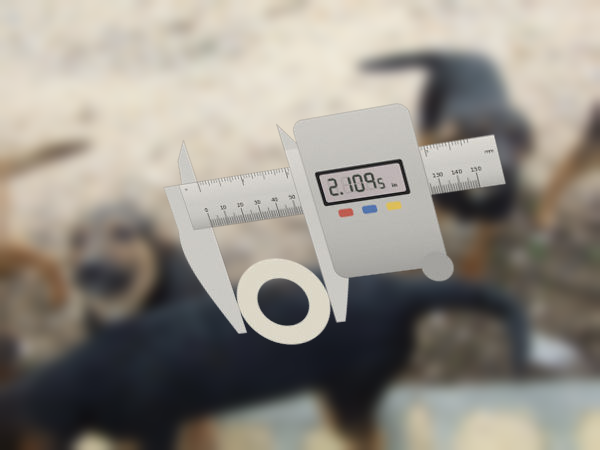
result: {"value": 2.1095, "unit": "in"}
